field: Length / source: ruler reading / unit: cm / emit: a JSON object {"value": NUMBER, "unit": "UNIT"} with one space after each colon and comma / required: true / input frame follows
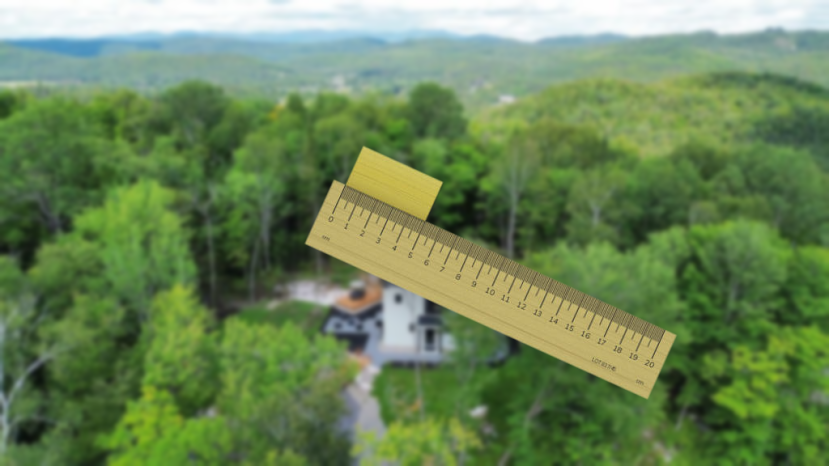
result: {"value": 5, "unit": "cm"}
